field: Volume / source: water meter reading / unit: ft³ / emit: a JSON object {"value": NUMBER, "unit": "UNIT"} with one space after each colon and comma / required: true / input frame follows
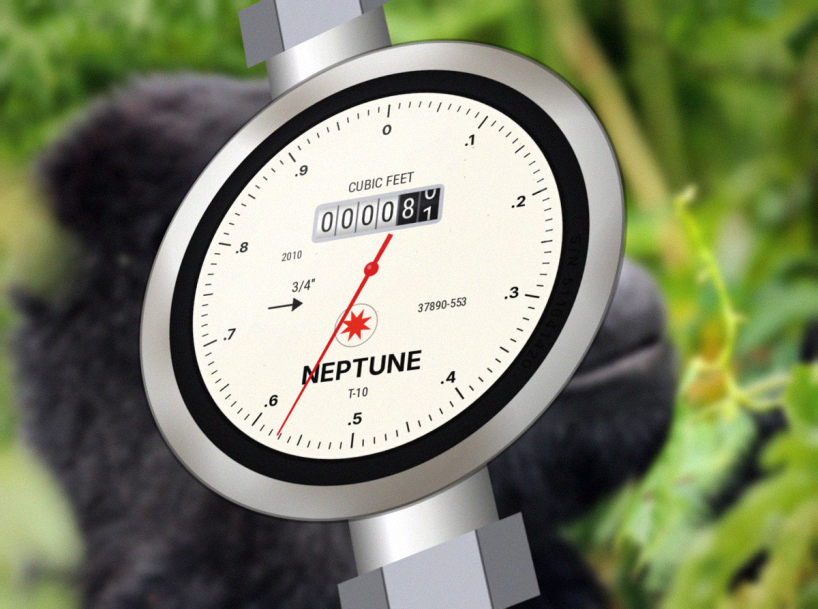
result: {"value": 80.57, "unit": "ft³"}
